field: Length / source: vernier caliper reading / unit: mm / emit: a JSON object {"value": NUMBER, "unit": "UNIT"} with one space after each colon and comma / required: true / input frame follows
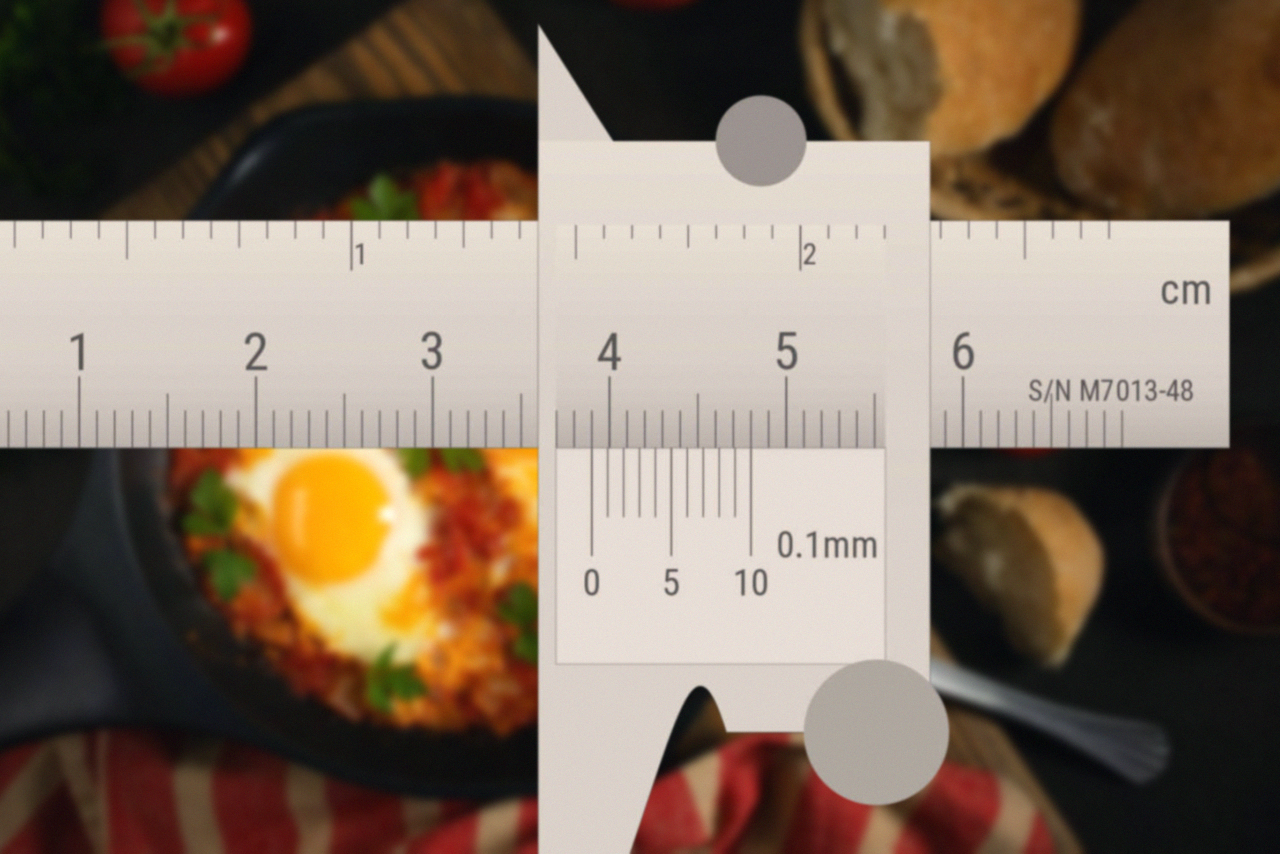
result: {"value": 39.0, "unit": "mm"}
